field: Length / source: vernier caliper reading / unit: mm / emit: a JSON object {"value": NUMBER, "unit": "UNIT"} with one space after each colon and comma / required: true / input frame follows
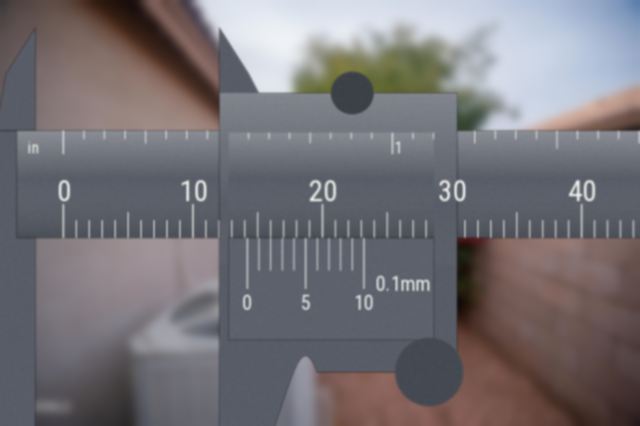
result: {"value": 14.2, "unit": "mm"}
